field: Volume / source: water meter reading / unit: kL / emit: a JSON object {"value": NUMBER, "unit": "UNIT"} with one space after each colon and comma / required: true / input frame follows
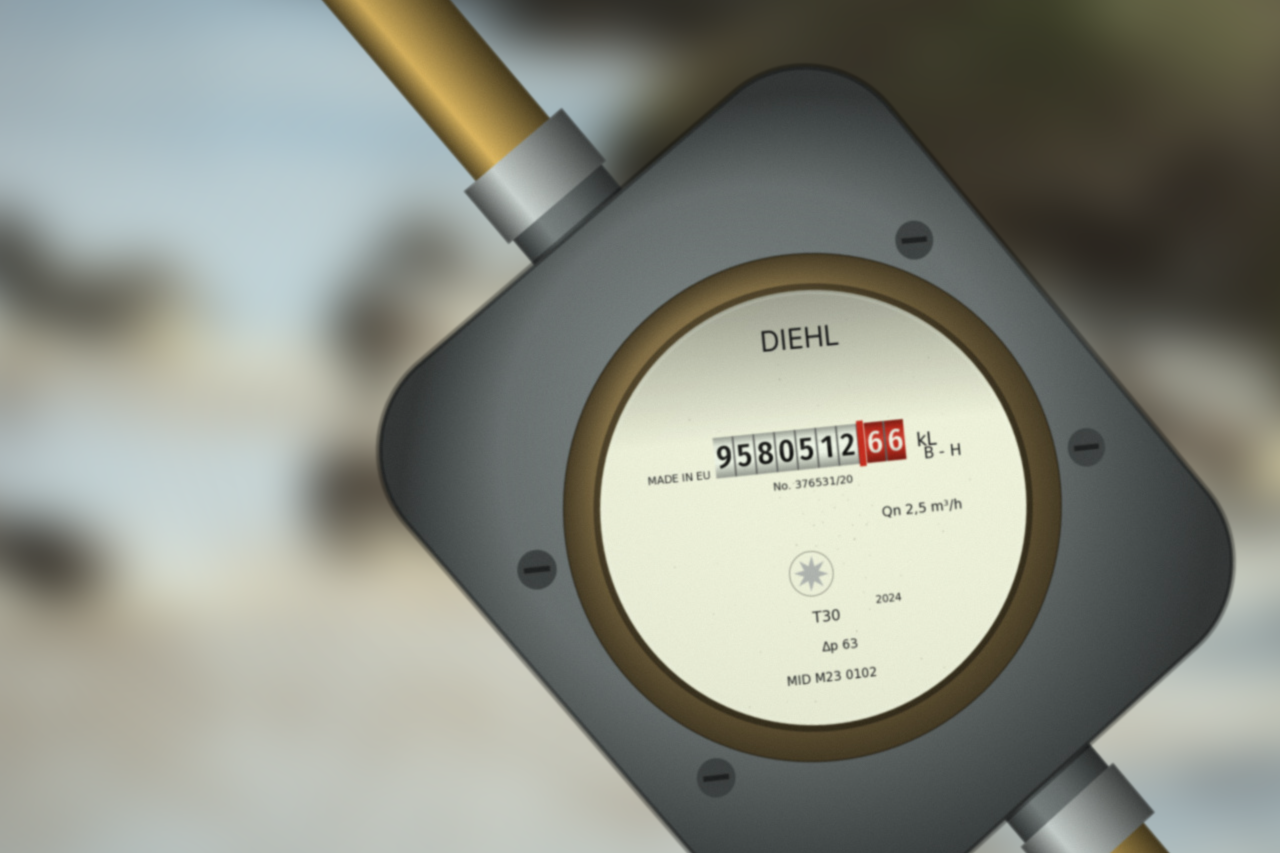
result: {"value": 9580512.66, "unit": "kL"}
